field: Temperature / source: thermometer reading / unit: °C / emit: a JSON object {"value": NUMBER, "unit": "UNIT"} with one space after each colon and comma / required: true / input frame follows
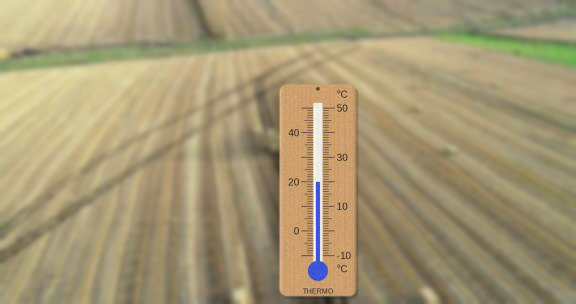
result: {"value": 20, "unit": "°C"}
